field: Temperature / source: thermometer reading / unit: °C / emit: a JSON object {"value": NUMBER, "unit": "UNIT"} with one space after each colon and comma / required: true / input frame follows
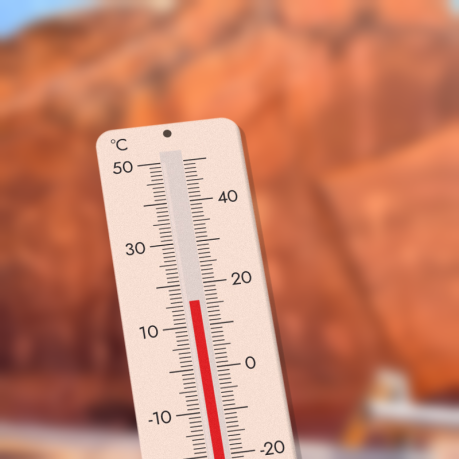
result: {"value": 16, "unit": "°C"}
